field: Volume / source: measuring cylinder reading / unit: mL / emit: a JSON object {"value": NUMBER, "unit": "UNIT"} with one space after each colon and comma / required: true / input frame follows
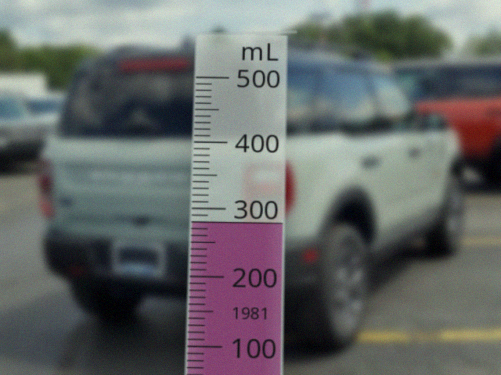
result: {"value": 280, "unit": "mL"}
